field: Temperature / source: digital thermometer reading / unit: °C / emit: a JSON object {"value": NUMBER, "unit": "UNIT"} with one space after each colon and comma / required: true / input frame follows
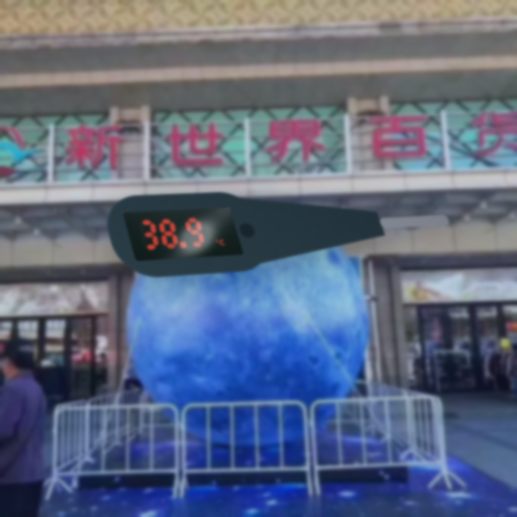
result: {"value": 38.9, "unit": "°C"}
